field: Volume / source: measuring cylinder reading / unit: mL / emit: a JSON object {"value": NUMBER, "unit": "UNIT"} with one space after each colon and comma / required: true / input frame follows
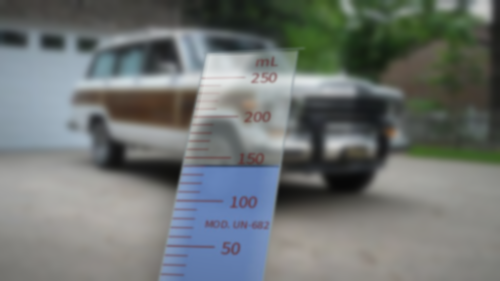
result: {"value": 140, "unit": "mL"}
